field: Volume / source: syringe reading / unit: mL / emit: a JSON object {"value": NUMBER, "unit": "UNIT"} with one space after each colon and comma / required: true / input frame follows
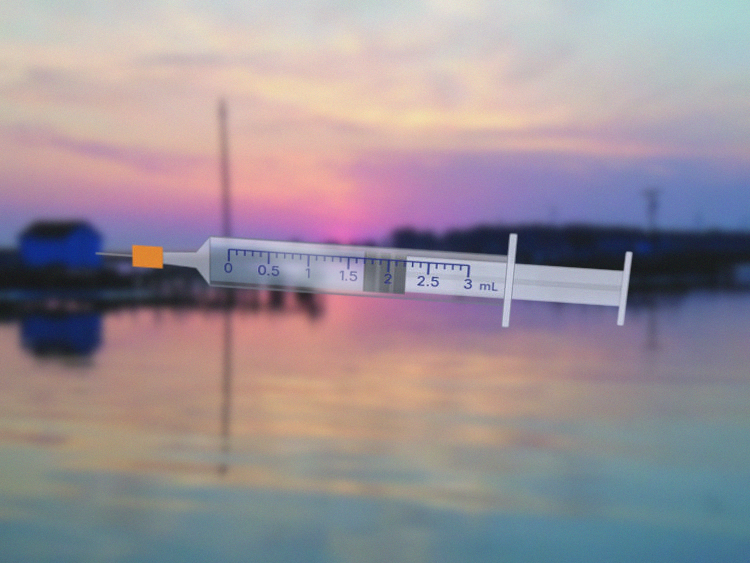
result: {"value": 1.7, "unit": "mL"}
